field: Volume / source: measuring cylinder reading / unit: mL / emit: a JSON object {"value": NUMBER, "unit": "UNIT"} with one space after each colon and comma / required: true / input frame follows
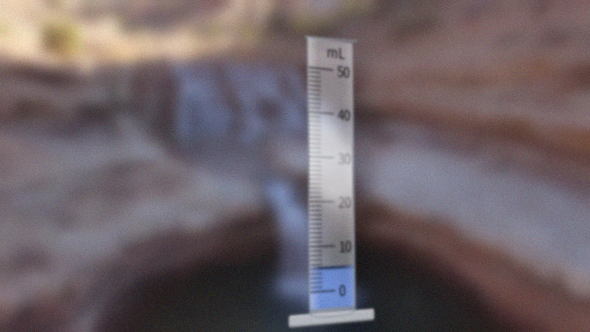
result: {"value": 5, "unit": "mL"}
